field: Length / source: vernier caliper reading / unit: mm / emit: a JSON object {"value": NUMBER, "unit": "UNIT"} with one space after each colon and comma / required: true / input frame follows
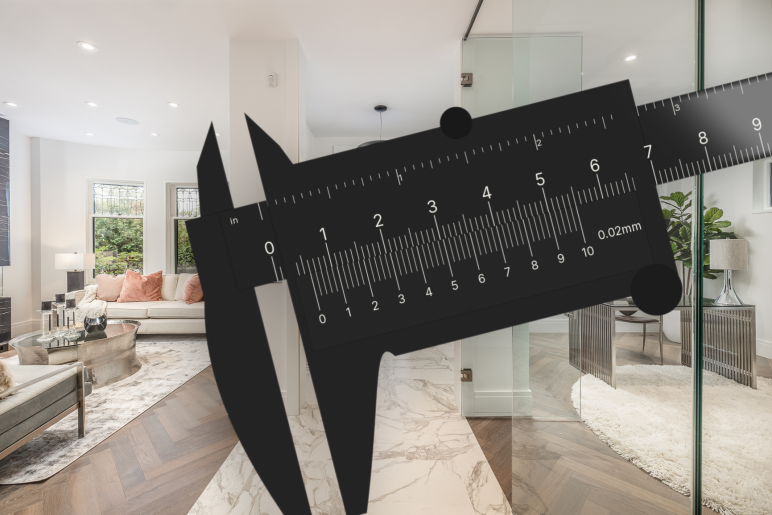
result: {"value": 6.0, "unit": "mm"}
